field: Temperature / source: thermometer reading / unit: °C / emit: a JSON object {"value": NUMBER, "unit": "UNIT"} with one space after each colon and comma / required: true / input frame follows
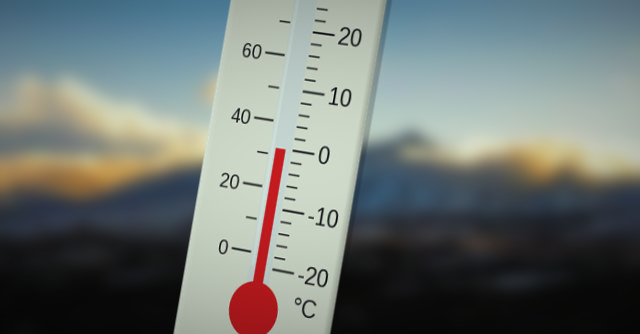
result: {"value": 0, "unit": "°C"}
